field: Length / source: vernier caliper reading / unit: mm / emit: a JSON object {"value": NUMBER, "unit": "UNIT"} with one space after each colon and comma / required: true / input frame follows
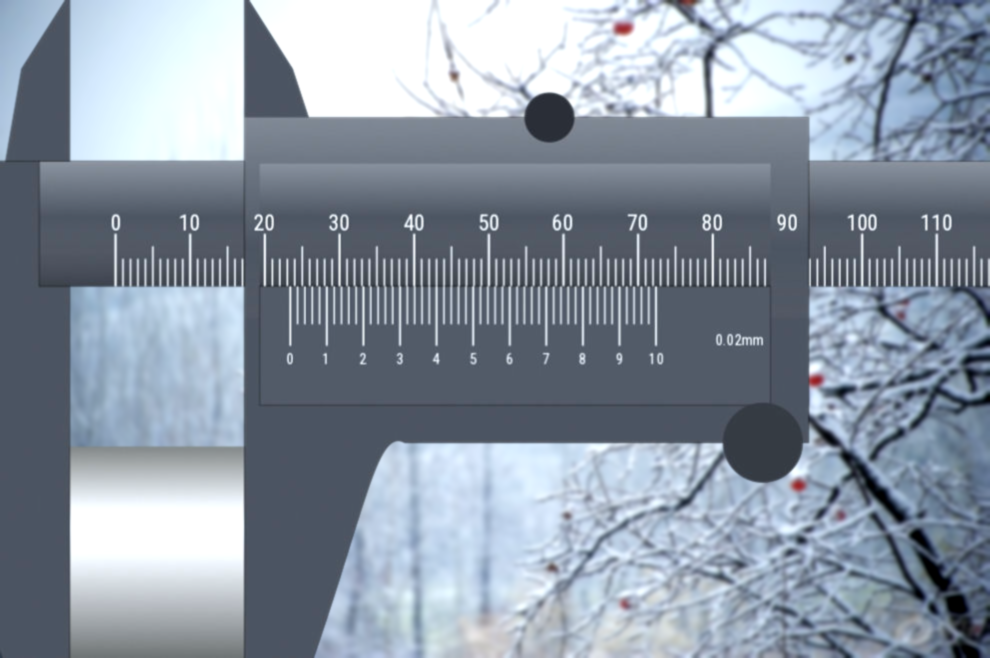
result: {"value": 23.4, "unit": "mm"}
